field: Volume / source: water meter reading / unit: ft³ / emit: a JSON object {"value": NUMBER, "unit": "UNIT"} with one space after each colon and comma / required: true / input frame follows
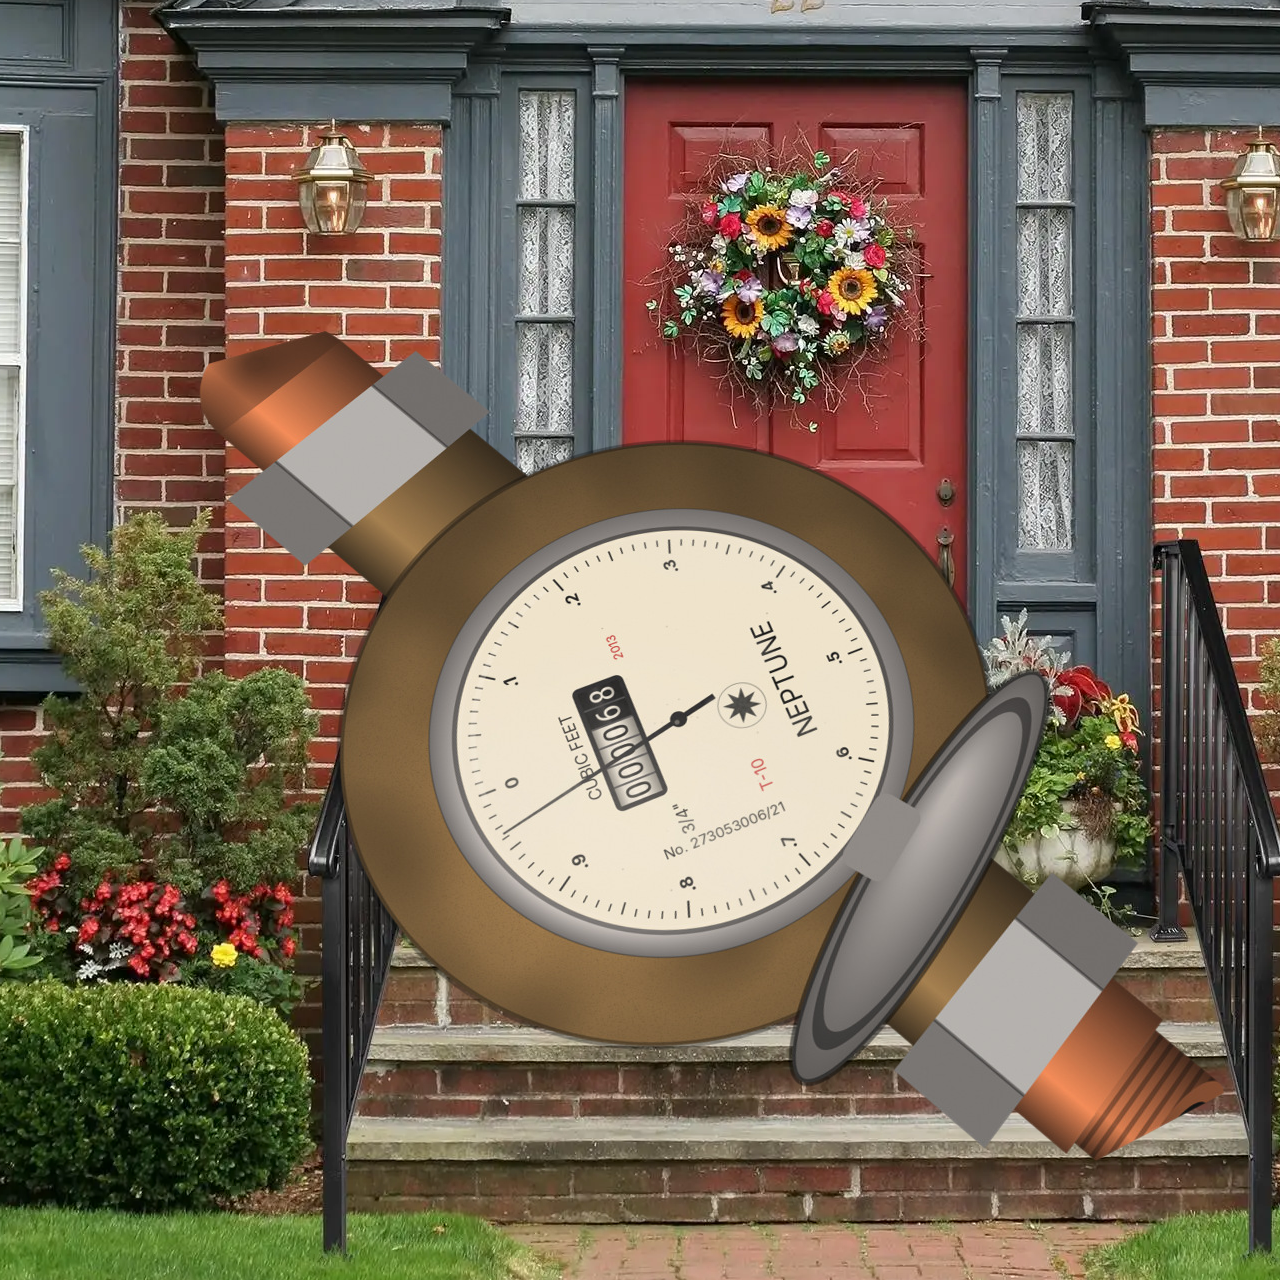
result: {"value": 67.96, "unit": "ft³"}
